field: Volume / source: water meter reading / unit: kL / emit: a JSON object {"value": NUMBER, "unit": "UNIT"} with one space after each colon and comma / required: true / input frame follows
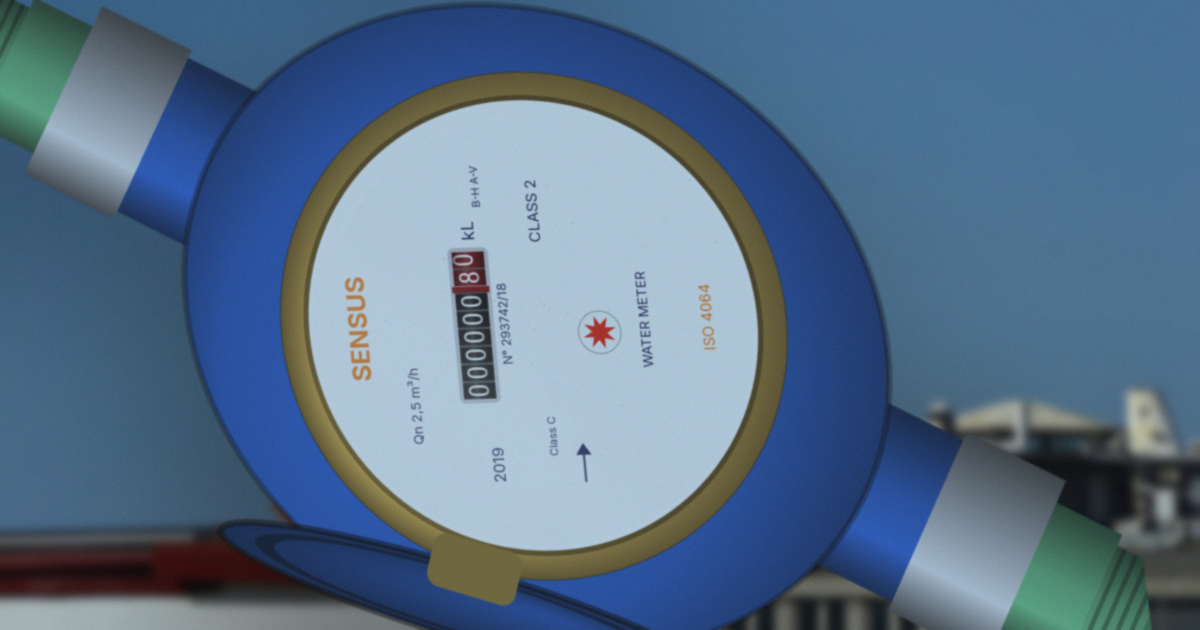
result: {"value": 0.80, "unit": "kL"}
